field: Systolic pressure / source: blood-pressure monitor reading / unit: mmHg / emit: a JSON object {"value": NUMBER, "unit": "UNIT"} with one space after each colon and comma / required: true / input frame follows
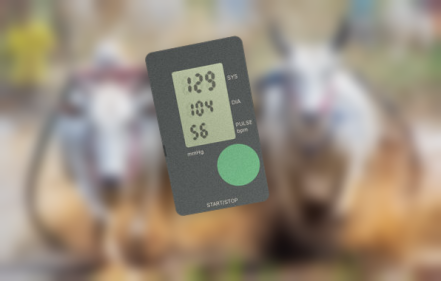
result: {"value": 129, "unit": "mmHg"}
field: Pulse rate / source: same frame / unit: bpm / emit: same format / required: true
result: {"value": 56, "unit": "bpm"}
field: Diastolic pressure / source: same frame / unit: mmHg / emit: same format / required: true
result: {"value": 104, "unit": "mmHg"}
